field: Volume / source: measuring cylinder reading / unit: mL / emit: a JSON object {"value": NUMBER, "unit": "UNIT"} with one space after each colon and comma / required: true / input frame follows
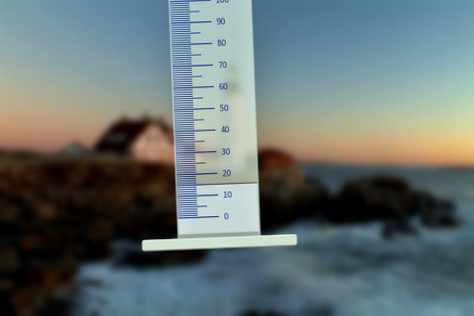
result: {"value": 15, "unit": "mL"}
